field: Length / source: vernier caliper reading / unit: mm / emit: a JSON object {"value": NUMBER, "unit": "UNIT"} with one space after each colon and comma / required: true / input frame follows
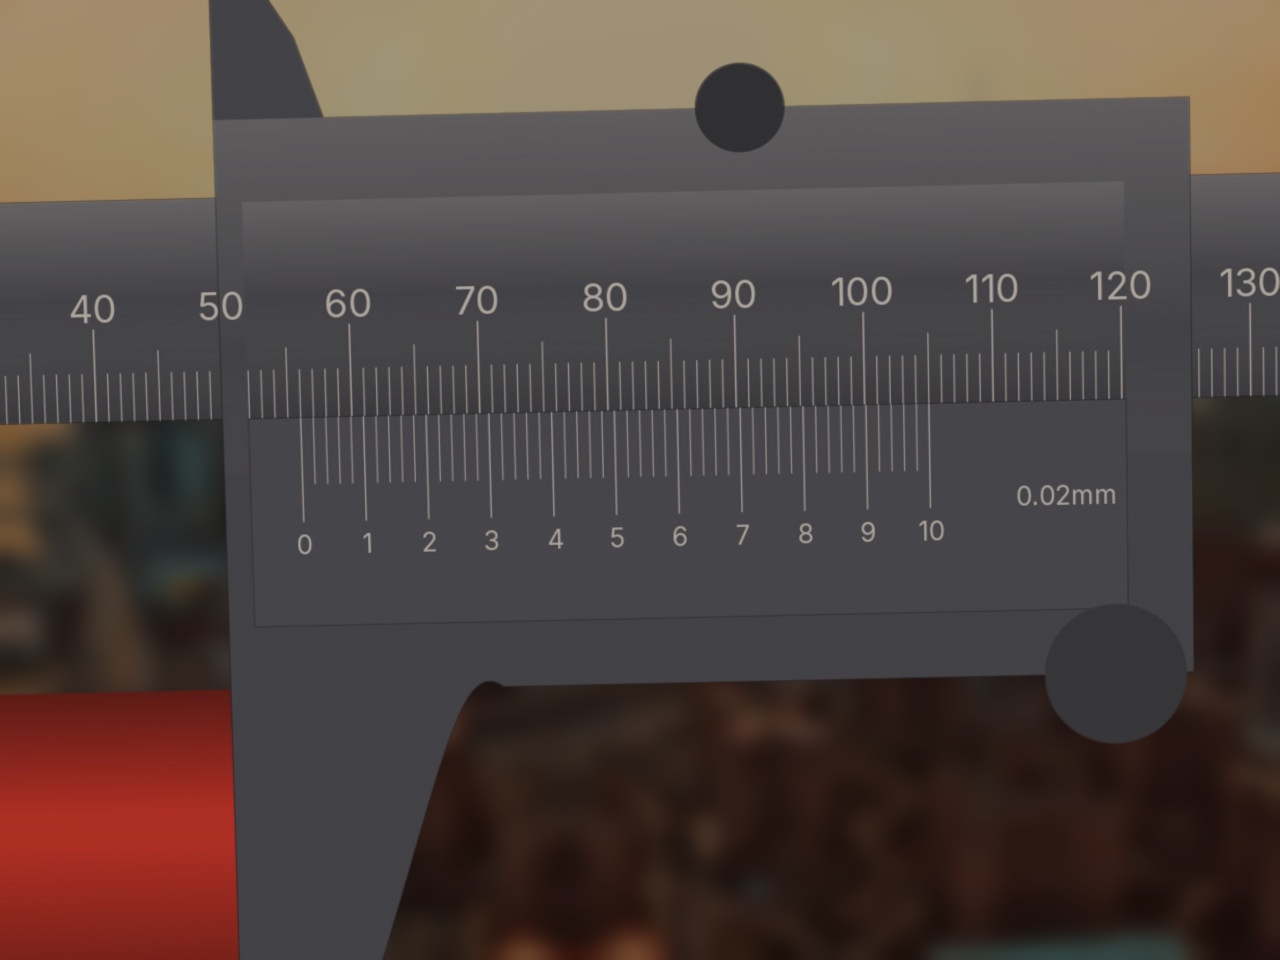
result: {"value": 56.0, "unit": "mm"}
